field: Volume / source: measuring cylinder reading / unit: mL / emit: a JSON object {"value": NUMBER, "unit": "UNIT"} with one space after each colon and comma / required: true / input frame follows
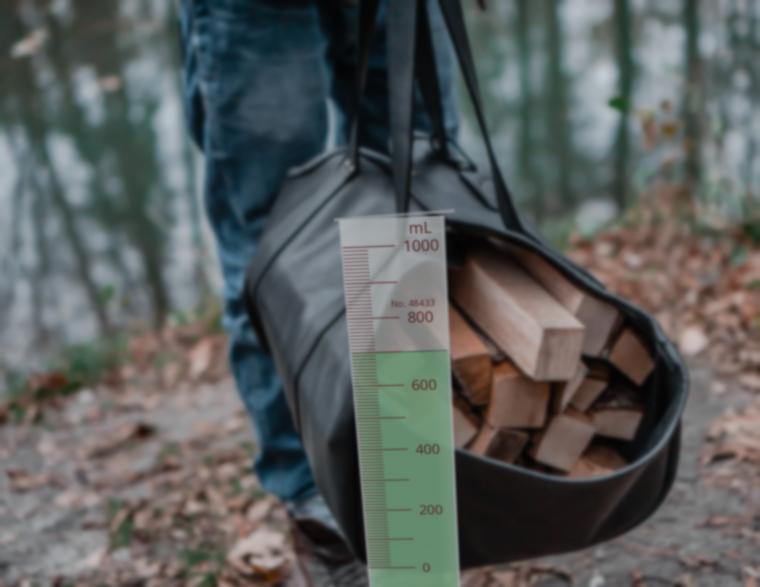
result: {"value": 700, "unit": "mL"}
